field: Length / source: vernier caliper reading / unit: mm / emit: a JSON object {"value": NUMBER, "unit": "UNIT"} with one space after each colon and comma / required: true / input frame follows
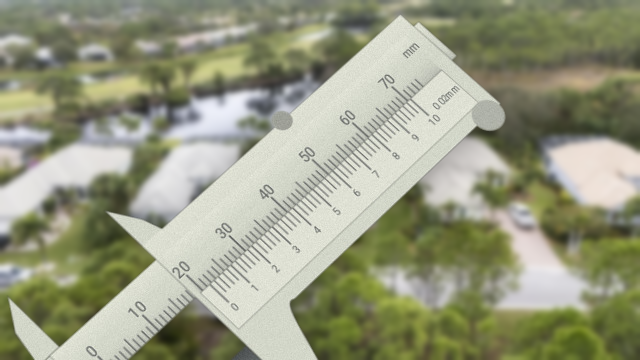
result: {"value": 21.6, "unit": "mm"}
